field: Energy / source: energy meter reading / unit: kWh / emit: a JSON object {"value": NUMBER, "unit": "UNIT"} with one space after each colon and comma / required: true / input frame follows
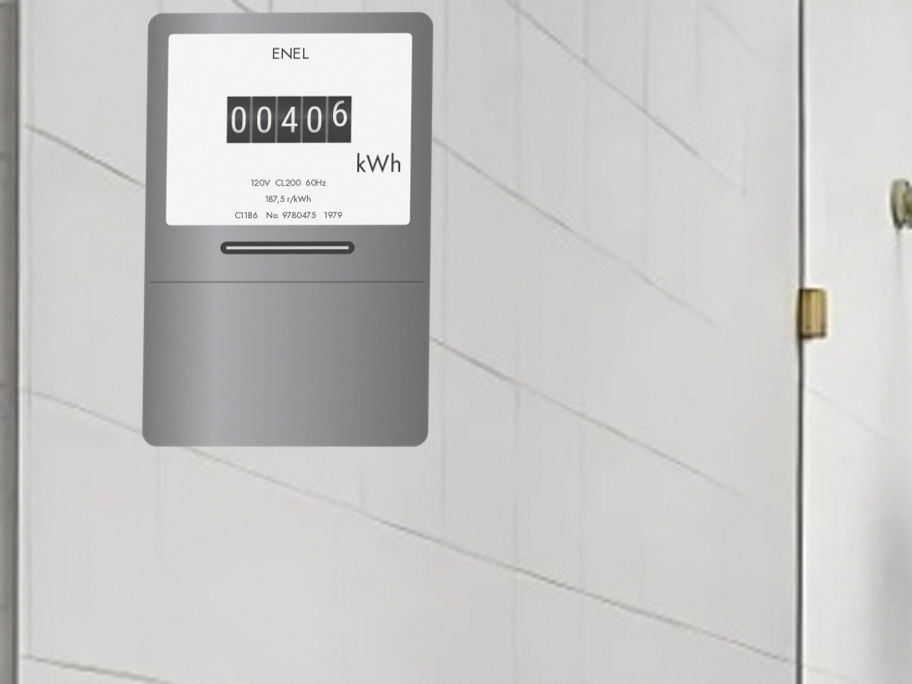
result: {"value": 406, "unit": "kWh"}
